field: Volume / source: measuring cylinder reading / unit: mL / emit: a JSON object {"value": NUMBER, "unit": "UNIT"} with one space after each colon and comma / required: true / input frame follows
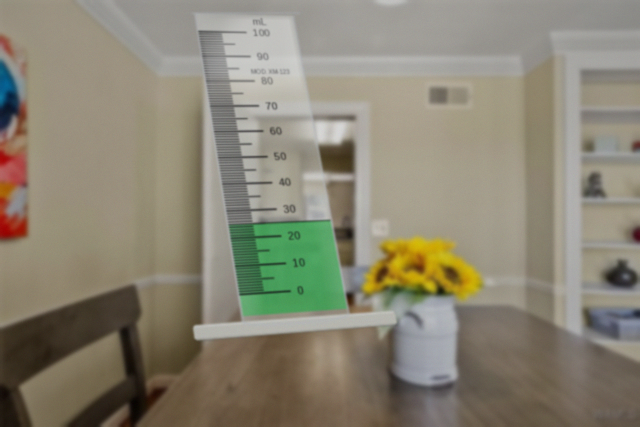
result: {"value": 25, "unit": "mL"}
